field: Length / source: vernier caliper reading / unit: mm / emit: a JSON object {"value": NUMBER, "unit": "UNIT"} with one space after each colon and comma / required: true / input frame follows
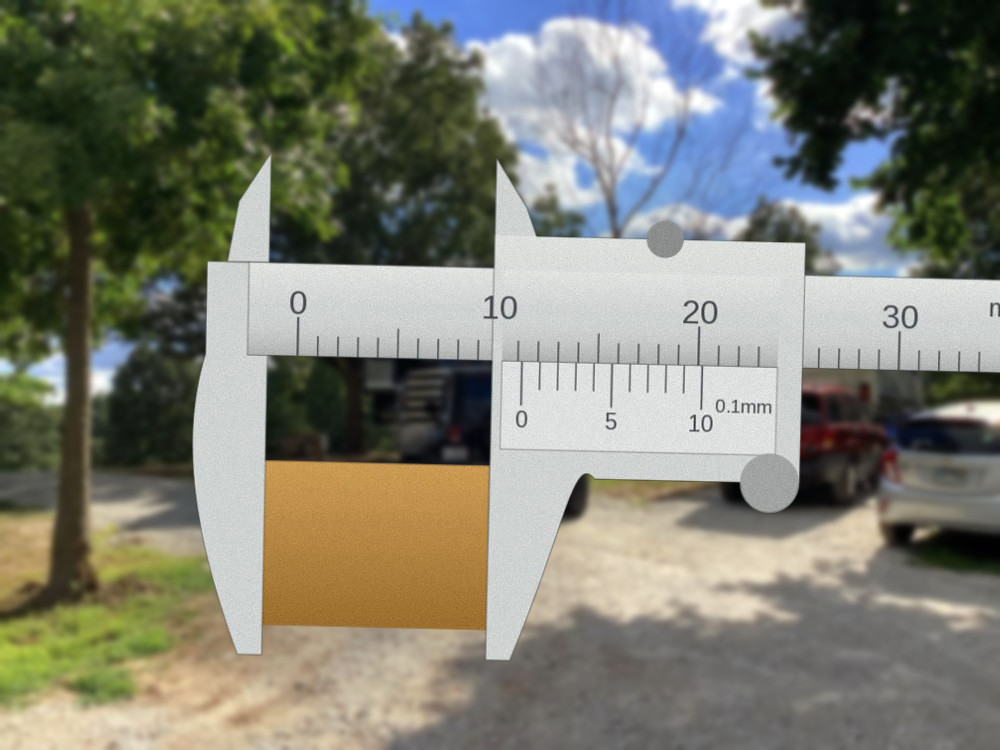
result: {"value": 11.2, "unit": "mm"}
